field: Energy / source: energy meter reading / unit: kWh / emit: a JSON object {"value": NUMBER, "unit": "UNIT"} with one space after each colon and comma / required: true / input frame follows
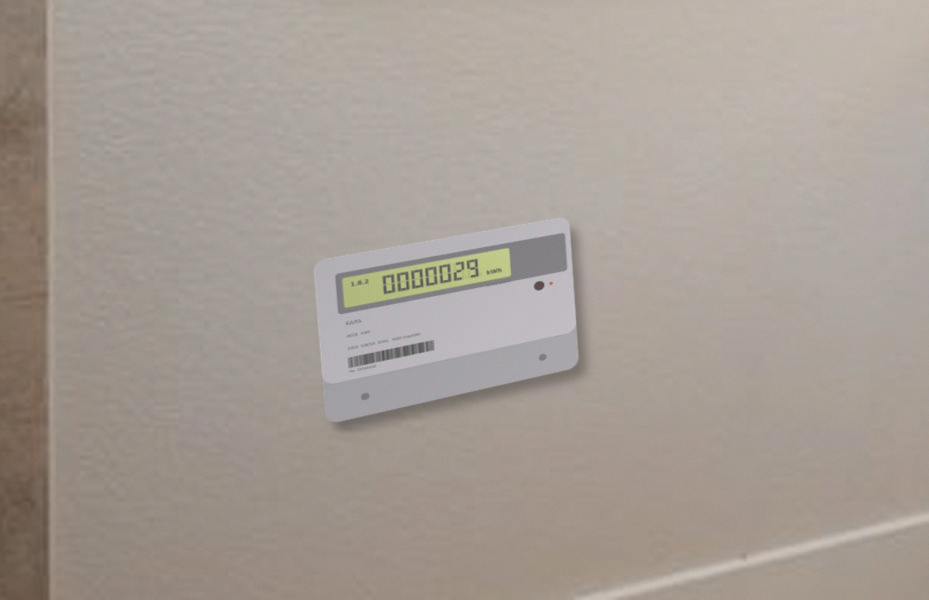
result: {"value": 29, "unit": "kWh"}
